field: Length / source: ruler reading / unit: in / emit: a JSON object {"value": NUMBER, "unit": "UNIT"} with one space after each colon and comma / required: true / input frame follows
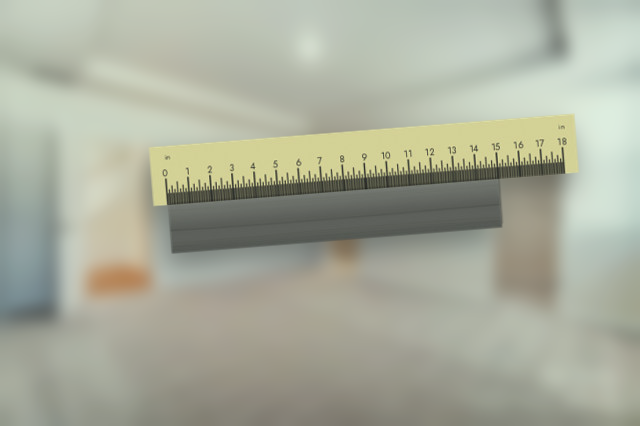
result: {"value": 15, "unit": "in"}
